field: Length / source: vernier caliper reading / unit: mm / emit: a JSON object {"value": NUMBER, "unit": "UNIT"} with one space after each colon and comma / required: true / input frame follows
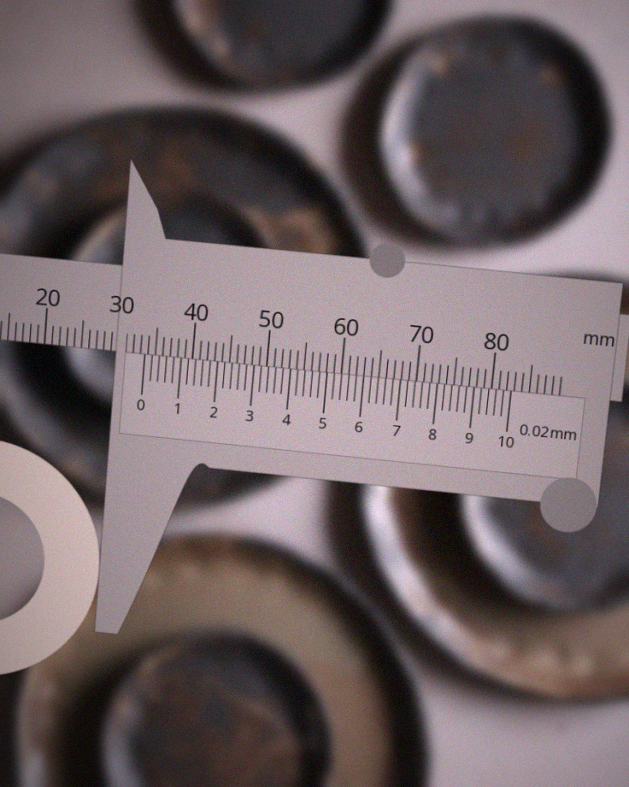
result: {"value": 33.6, "unit": "mm"}
